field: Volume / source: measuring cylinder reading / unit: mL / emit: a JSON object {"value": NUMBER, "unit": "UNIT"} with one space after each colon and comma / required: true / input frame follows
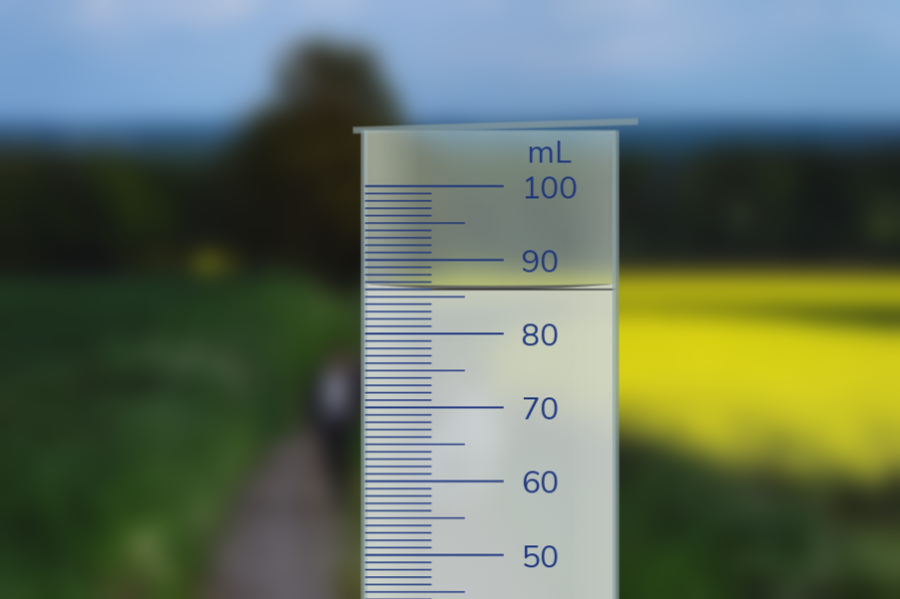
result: {"value": 86, "unit": "mL"}
